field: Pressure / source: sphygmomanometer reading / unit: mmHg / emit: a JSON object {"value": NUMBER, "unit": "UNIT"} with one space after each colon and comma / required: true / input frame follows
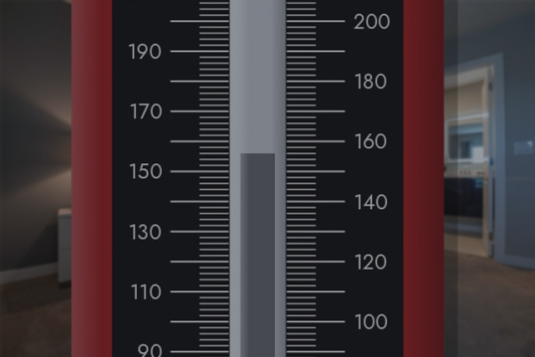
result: {"value": 156, "unit": "mmHg"}
